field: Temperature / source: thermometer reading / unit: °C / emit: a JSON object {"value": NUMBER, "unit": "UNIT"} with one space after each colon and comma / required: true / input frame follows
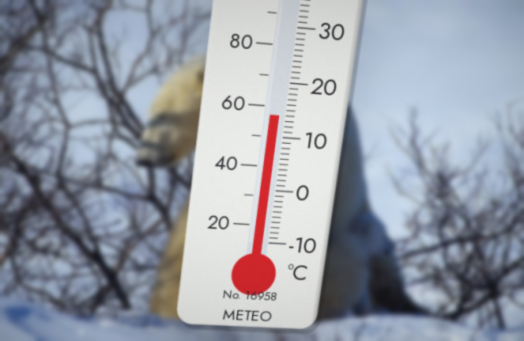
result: {"value": 14, "unit": "°C"}
